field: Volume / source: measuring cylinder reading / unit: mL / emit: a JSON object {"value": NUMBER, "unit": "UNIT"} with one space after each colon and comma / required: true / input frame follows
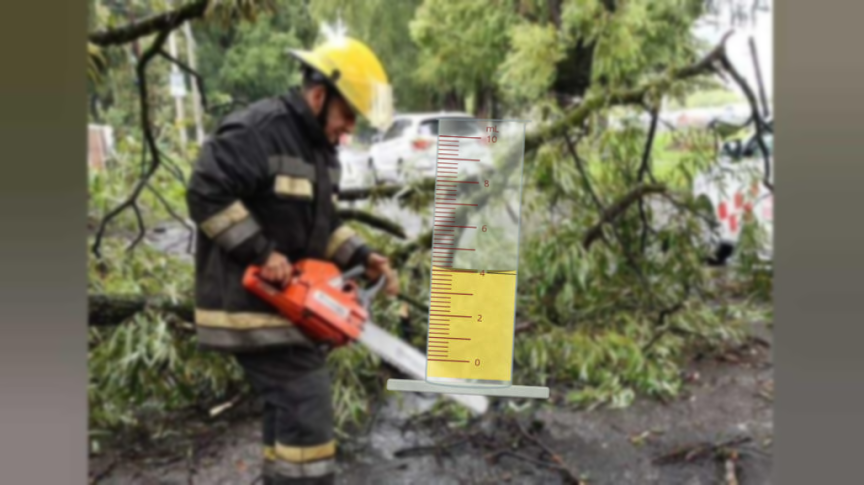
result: {"value": 4, "unit": "mL"}
